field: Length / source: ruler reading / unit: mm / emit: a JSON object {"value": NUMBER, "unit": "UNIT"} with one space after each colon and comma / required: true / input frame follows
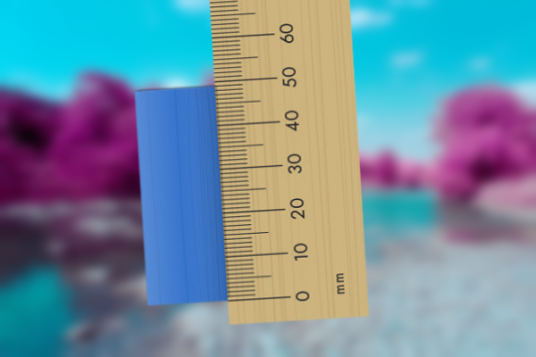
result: {"value": 49, "unit": "mm"}
